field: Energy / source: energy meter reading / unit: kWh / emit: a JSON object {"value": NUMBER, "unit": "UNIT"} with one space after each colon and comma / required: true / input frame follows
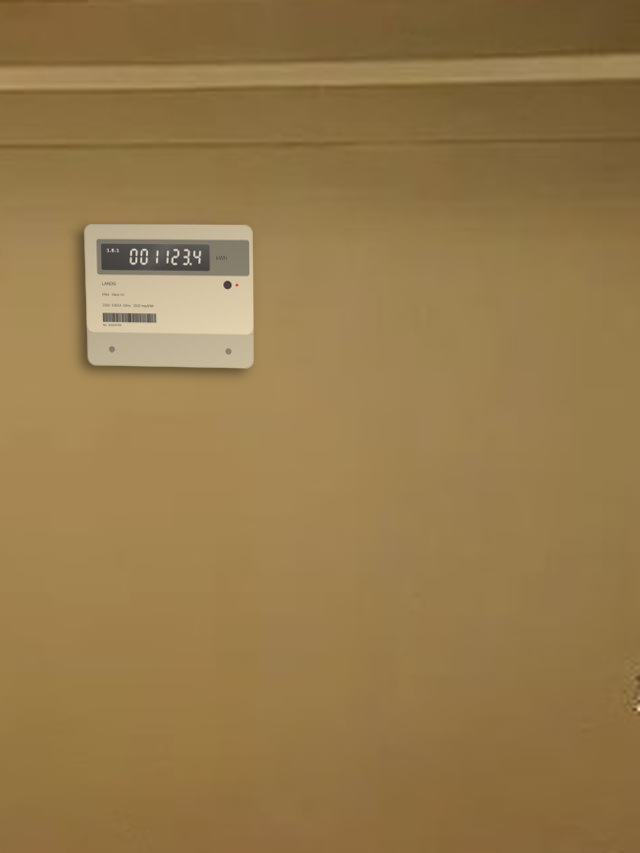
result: {"value": 1123.4, "unit": "kWh"}
